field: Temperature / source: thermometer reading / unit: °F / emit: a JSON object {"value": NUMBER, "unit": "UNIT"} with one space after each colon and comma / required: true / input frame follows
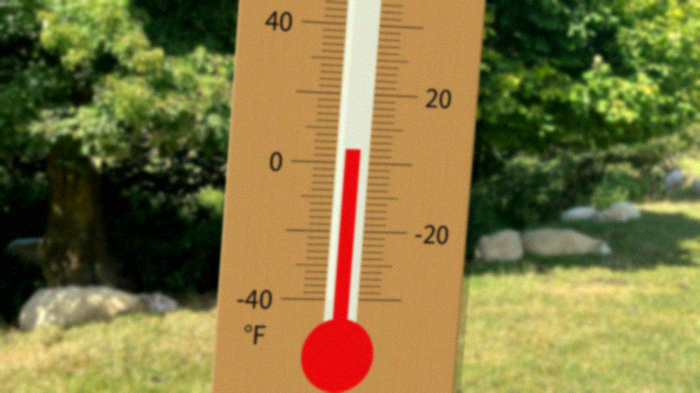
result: {"value": 4, "unit": "°F"}
